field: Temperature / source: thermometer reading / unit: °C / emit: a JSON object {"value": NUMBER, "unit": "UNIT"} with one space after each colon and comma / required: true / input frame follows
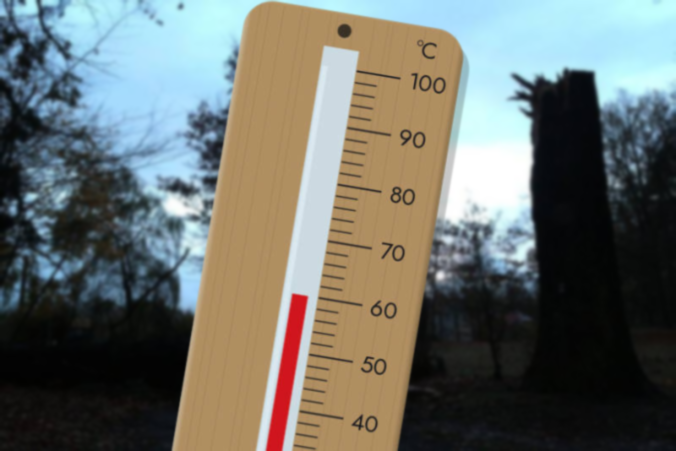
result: {"value": 60, "unit": "°C"}
